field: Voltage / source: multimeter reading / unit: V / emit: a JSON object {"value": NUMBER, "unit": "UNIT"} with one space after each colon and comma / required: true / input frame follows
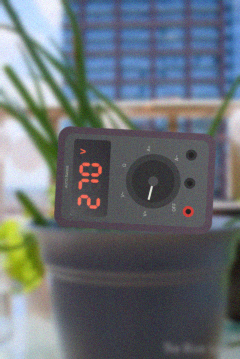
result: {"value": 270, "unit": "V"}
